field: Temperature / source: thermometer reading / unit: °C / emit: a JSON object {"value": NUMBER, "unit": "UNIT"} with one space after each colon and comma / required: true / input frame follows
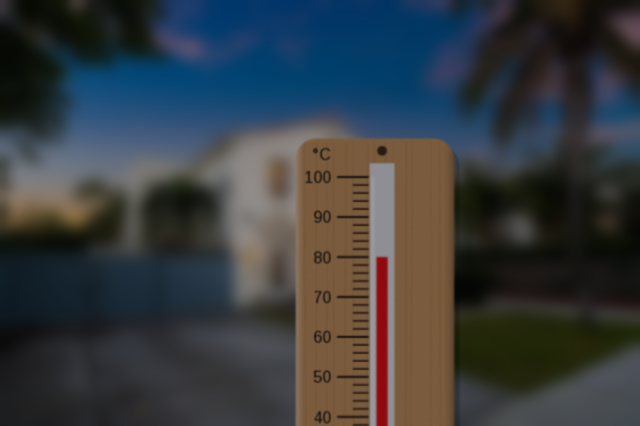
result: {"value": 80, "unit": "°C"}
